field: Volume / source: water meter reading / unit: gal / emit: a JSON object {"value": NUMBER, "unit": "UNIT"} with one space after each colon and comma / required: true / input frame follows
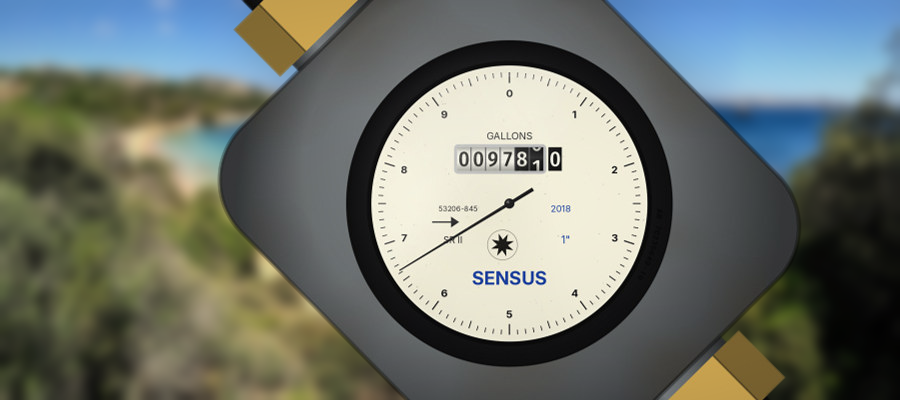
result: {"value": 97806.6, "unit": "gal"}
